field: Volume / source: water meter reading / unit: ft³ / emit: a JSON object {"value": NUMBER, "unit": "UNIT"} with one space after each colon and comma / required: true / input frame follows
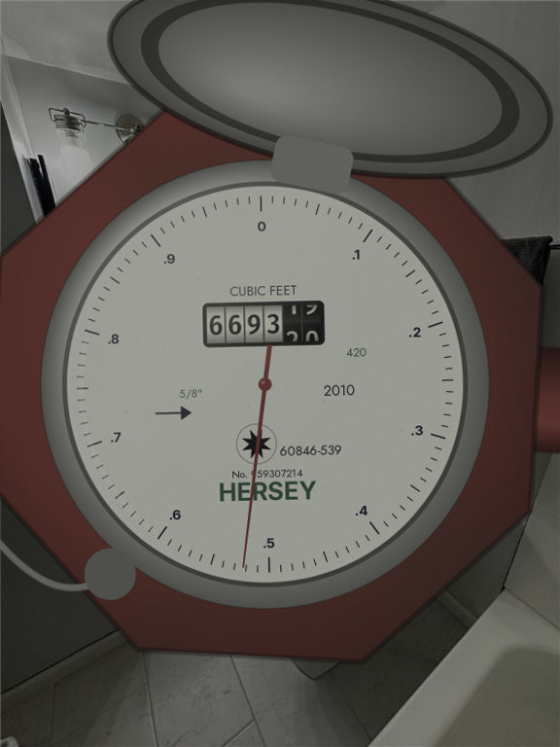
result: {"value": 669319.52, "unit": "ft³"}
